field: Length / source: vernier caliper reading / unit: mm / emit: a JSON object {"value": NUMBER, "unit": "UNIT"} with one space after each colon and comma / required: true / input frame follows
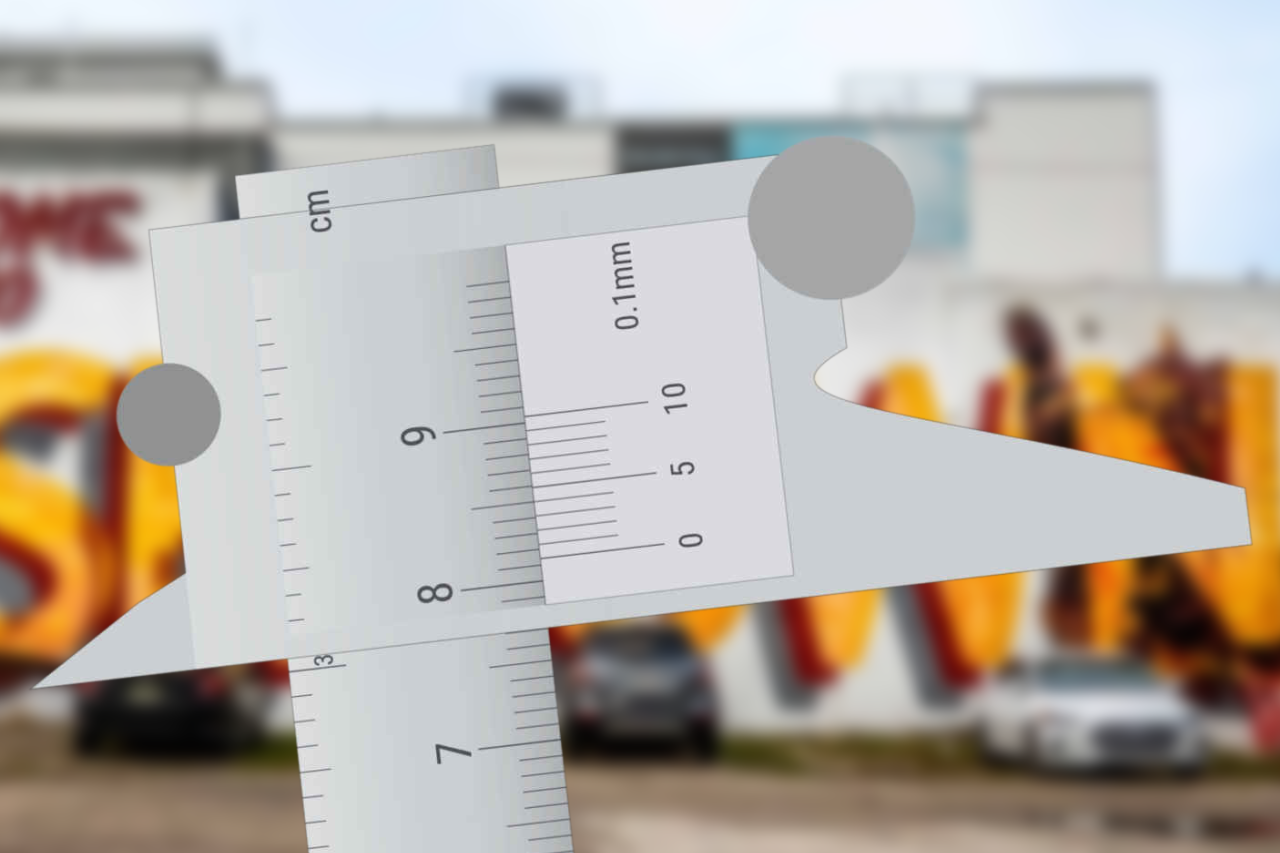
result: {"value": 81.4, "unit": "mm"}
